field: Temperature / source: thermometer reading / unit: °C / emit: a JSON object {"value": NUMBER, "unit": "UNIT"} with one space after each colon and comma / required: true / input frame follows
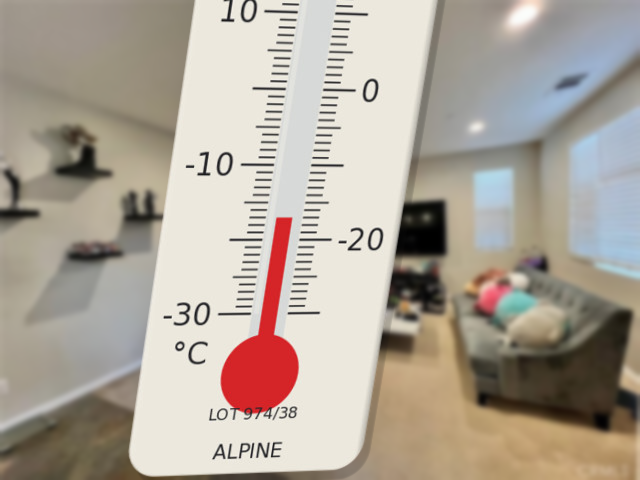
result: {"value": -17, "unit": "°C"}
